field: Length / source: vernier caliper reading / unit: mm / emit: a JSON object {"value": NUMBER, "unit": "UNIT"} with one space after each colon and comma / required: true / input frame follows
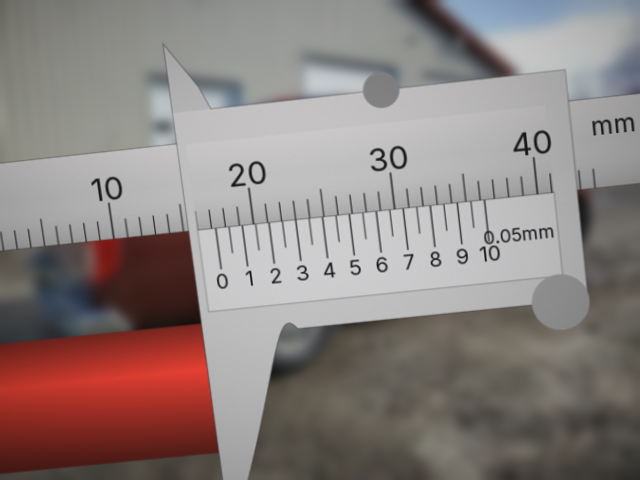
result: {"value": 17.3, "unit": "mm"}
